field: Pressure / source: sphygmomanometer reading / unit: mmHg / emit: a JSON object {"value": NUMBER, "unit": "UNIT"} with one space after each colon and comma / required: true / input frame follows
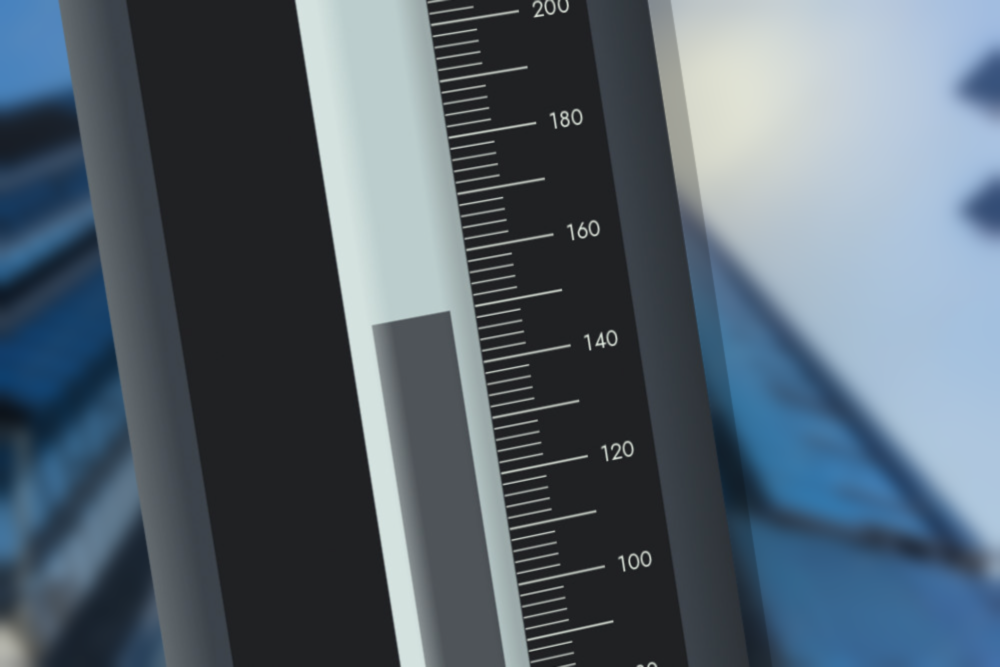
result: {"value": 150, "unit": "mmHg"}
